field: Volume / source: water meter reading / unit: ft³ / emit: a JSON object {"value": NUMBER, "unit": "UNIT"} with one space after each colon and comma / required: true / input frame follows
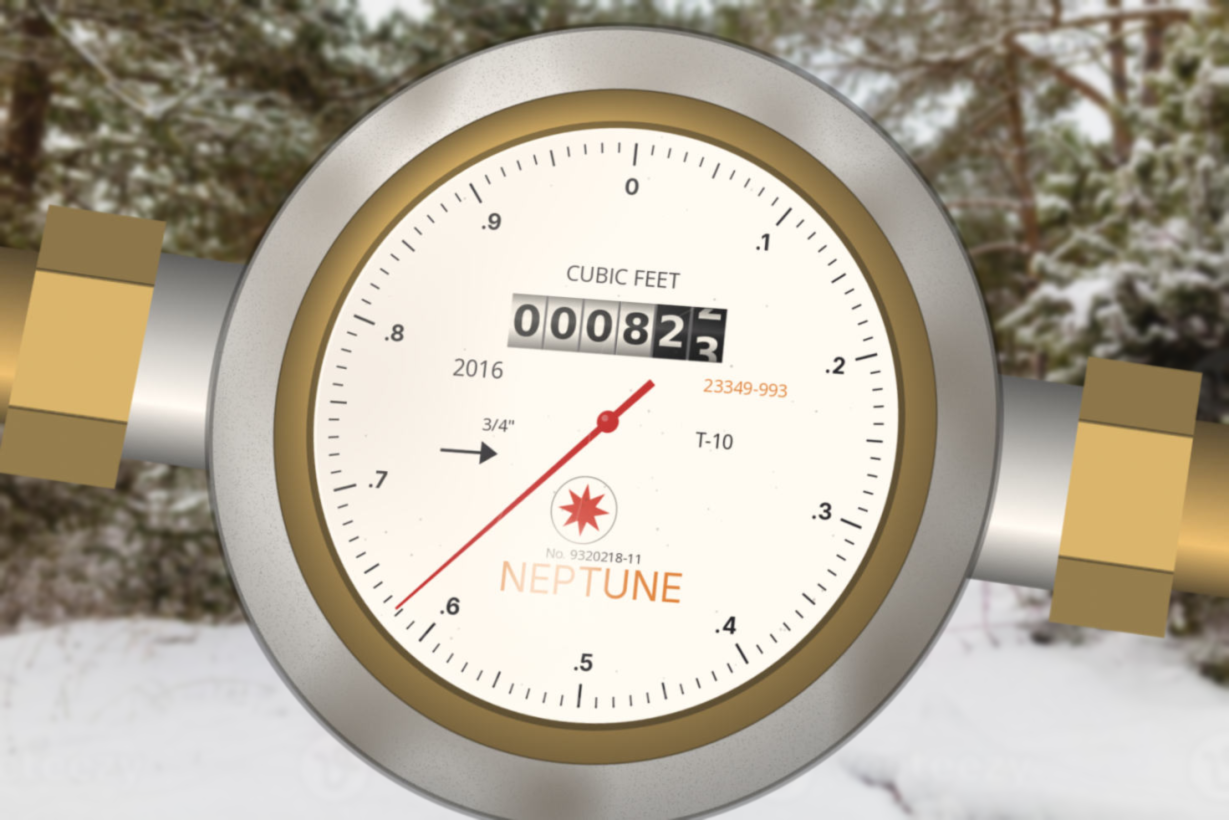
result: {"value": 822.62, "unit": "ft³"}
